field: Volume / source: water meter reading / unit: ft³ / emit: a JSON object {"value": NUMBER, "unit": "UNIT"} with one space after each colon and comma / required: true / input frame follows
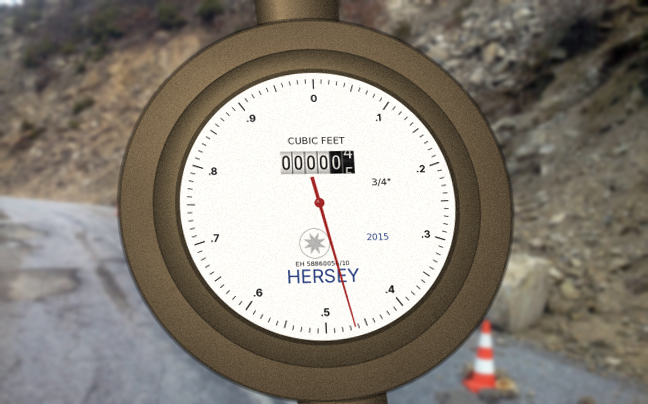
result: {"value": 4.46, "unit": "ft³"}
